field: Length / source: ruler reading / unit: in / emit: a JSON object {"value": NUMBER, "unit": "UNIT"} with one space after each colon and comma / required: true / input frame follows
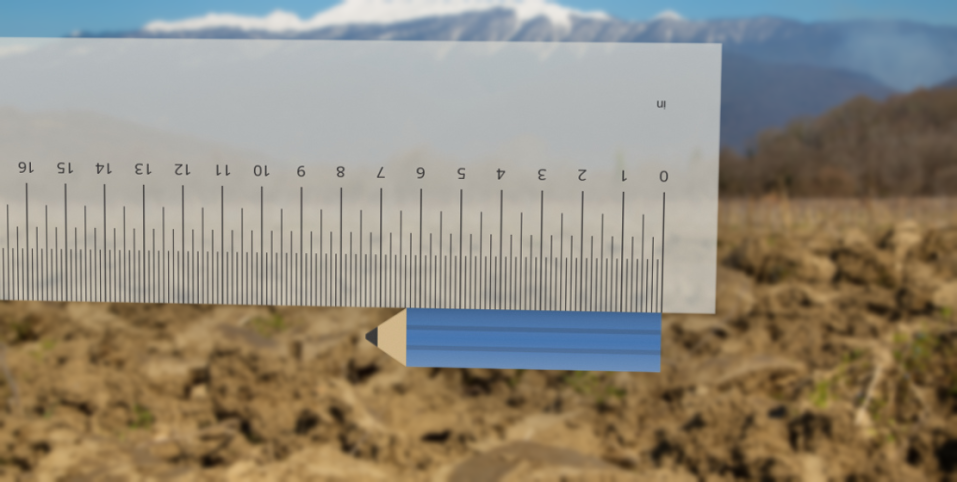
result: {"value": 7.375, "unit": "in"}
